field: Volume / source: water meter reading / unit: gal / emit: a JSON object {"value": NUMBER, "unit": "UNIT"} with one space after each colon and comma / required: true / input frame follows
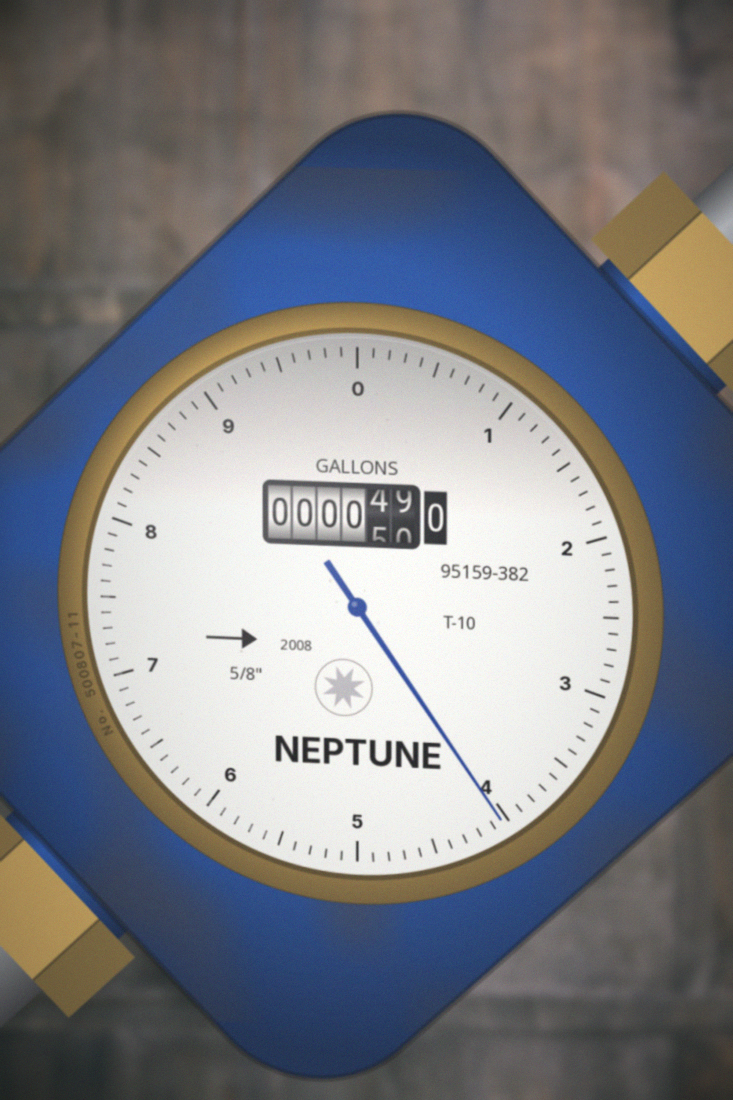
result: {"value": 494.0, "unit": "gal"}
